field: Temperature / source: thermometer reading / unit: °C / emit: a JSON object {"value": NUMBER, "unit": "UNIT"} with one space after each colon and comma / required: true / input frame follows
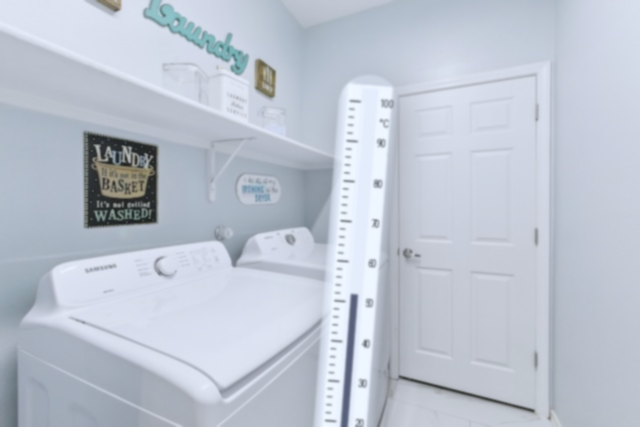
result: {"value": 52, "unit": "°C"}
